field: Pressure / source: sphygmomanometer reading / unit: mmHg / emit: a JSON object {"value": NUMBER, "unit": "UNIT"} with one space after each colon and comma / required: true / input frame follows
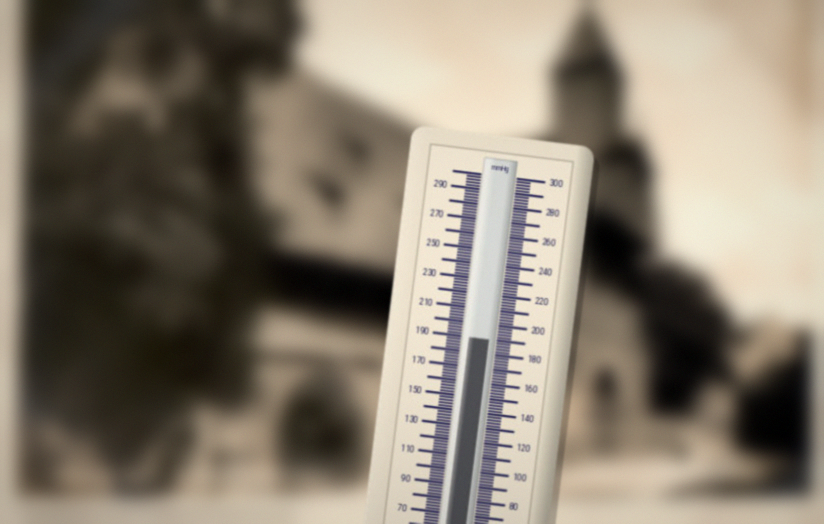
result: {"value": 190, "unit": "mmHg"}
